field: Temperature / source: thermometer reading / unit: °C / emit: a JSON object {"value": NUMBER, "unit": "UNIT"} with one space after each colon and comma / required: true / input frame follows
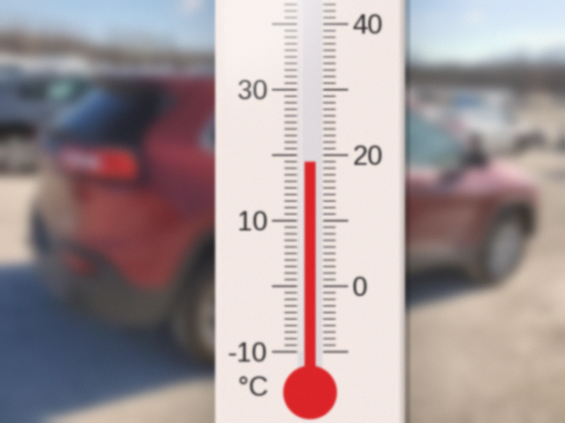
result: {"value": 19, "unit": "°C"}
